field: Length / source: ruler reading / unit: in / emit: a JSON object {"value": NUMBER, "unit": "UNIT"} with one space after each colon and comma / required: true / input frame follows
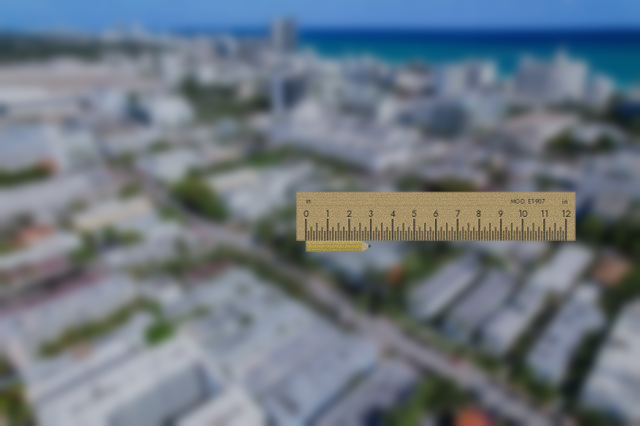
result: {"value": 3, "unit": "in"}
